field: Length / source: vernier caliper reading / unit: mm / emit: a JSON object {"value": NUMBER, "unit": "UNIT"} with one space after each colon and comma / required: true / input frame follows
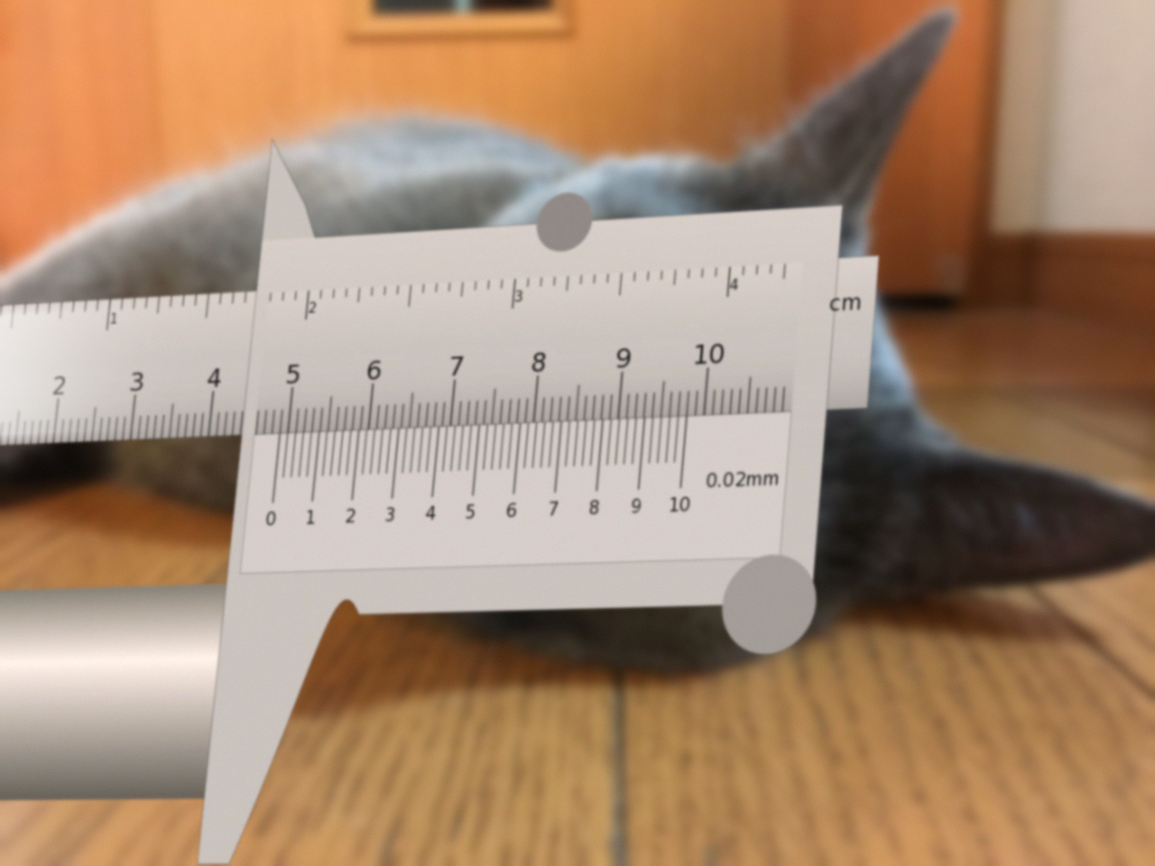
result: {"value": 49.0, "unit": "mm"}
